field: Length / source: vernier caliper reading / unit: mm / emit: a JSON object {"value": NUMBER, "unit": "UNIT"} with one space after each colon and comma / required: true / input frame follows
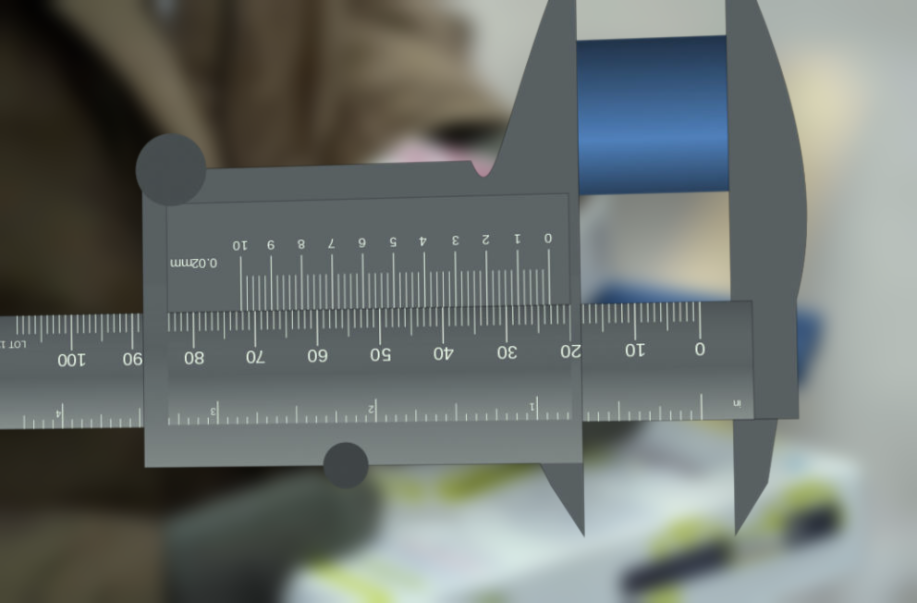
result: {"value": 23.2, "unit": "mm"}
